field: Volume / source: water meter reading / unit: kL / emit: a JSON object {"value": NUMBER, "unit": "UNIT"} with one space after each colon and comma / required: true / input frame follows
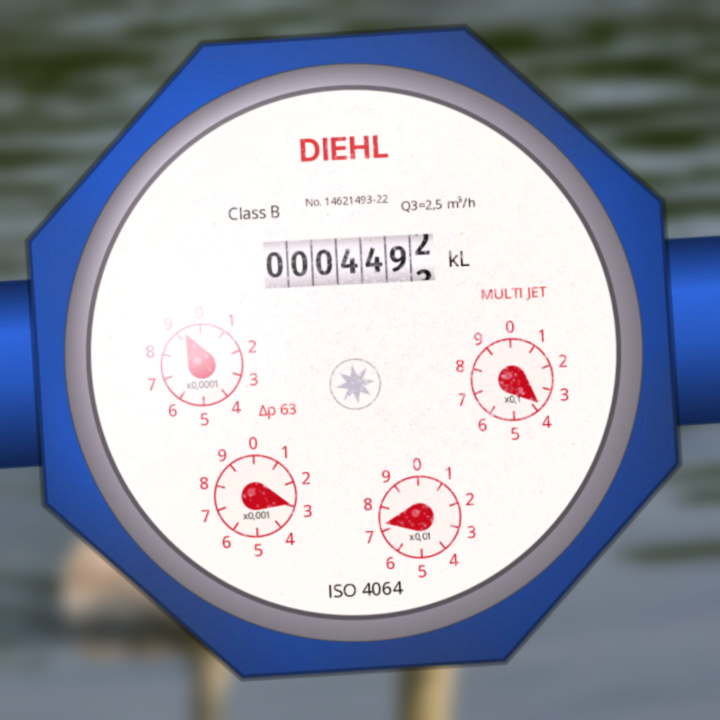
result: {"value": 4492.3729, "unit": "kL"}
